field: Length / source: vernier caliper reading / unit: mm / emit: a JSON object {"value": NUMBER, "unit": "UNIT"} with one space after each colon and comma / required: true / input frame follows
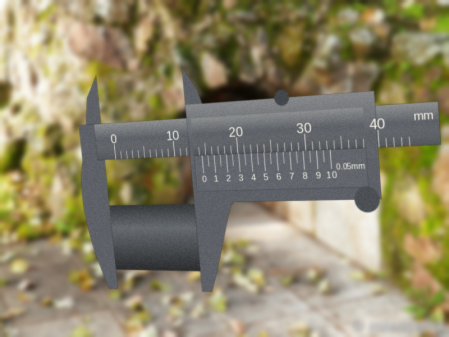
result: {"value": 14.4, "unit": "mm"}
